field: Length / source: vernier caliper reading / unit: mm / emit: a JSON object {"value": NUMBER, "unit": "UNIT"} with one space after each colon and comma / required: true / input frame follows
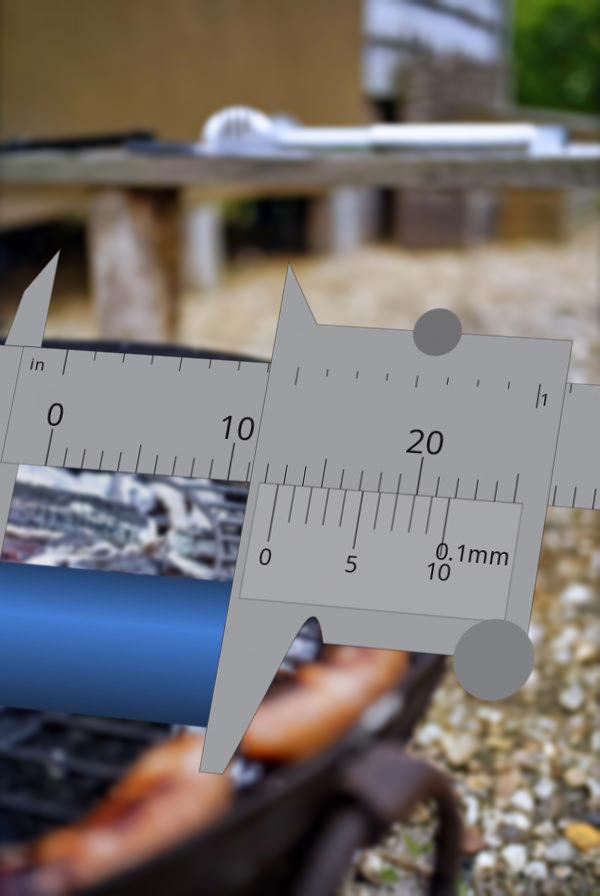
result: {"value": 12.7, "unit": "mm"}
